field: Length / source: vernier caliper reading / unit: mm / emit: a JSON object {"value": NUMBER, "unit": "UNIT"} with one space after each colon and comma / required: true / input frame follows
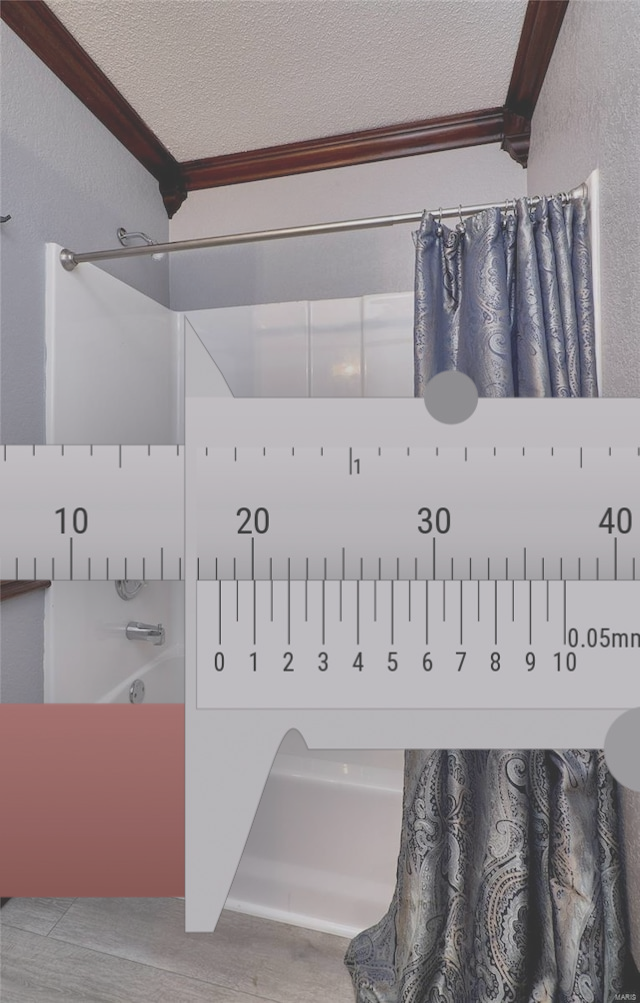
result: {"value": 18.2, "unit": "mm"}
